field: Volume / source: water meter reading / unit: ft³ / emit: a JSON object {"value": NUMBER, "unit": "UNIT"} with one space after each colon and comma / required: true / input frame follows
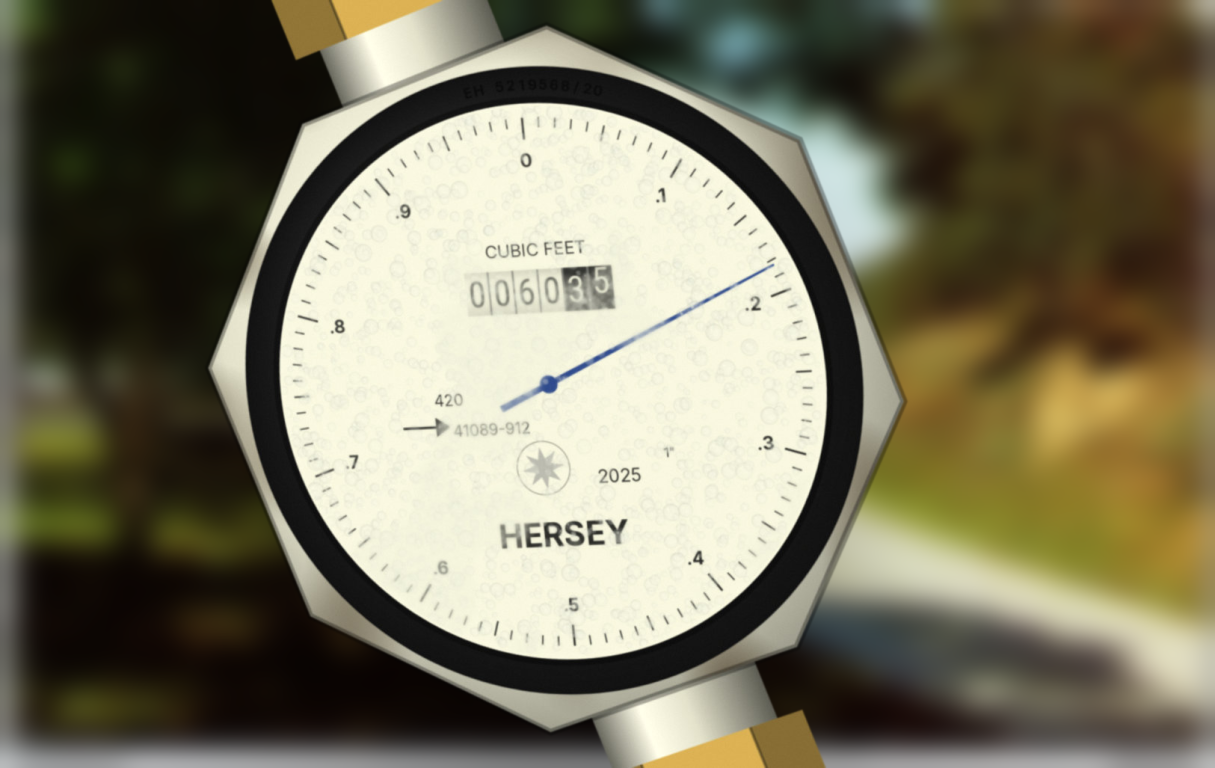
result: {"value": 6035.18, "unit": "ft³"}
